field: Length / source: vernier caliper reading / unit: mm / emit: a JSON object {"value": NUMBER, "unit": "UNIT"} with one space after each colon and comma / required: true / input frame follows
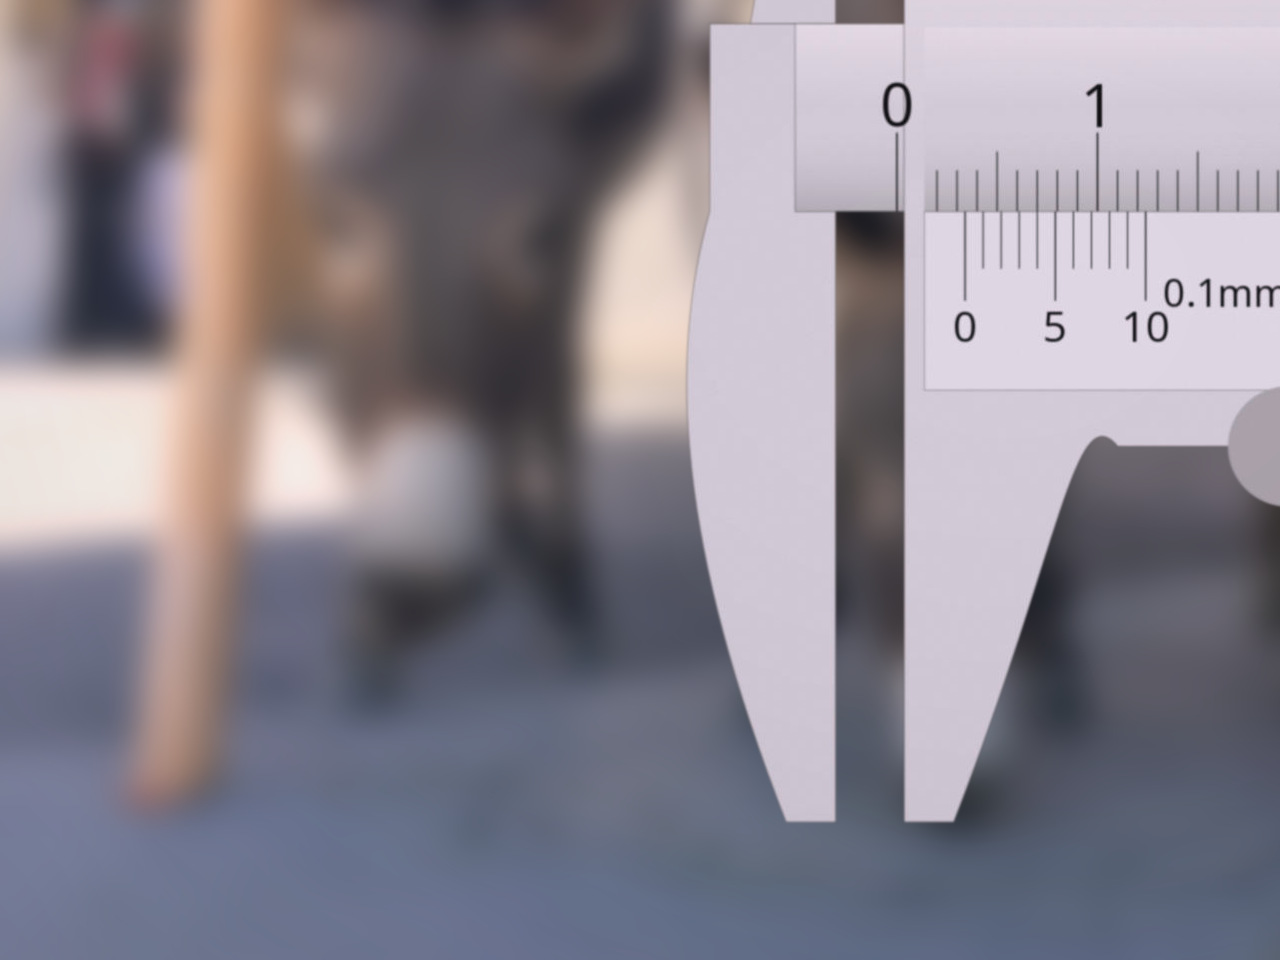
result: {"value": 3.4, "unit": "mm"}
